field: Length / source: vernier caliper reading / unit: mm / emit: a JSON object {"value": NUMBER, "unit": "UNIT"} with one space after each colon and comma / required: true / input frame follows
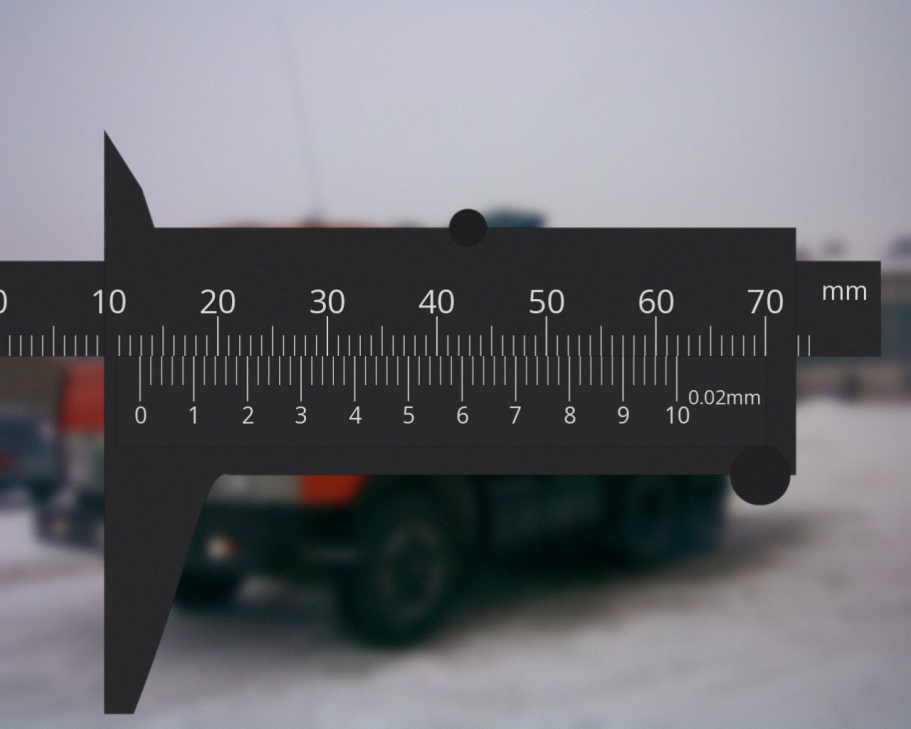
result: {"value": 12.9, "unit": "mm"}
